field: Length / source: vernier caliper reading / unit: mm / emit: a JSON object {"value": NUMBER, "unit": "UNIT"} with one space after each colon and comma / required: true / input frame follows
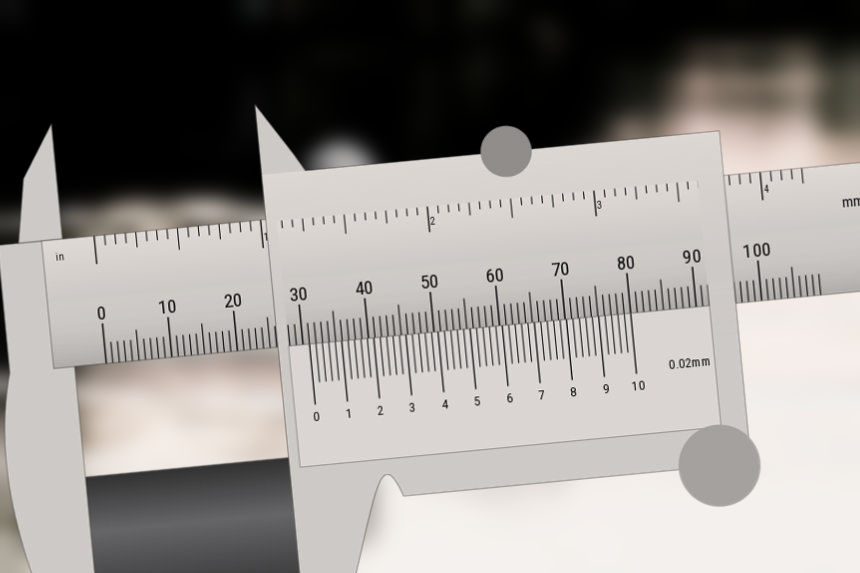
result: {"value": 31.0, "unit": "mm"}
